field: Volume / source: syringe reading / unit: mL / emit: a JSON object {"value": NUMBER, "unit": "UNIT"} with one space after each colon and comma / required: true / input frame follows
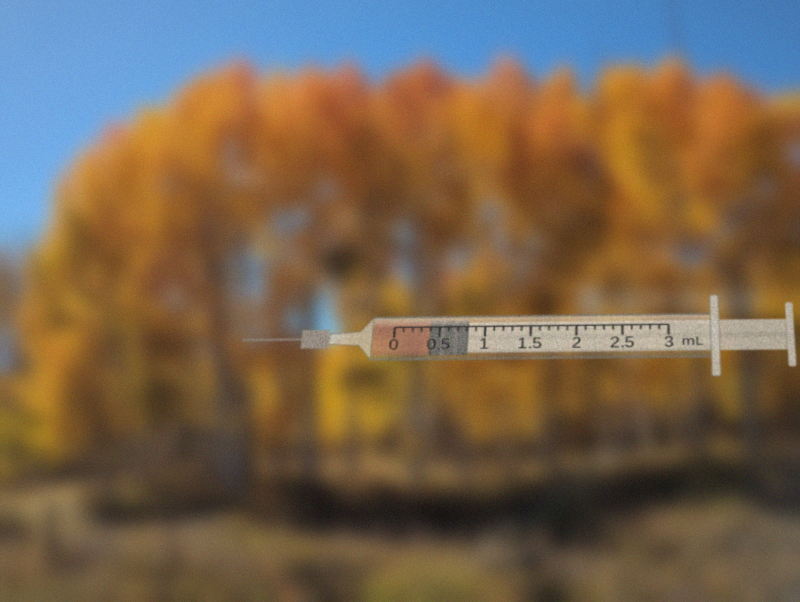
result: {"value": 0.4, "unit": "mL"}
